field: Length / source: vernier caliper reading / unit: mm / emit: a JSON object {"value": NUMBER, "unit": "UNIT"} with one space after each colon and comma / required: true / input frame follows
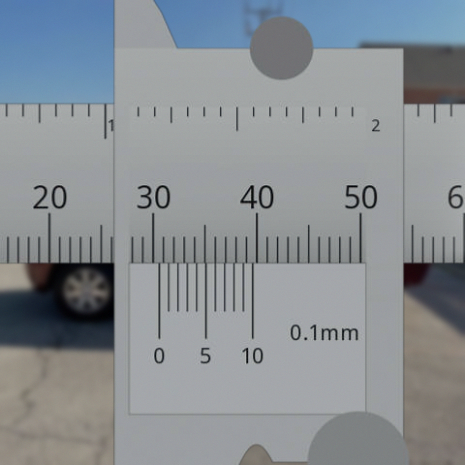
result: {"value": 30.6, "unit": "mm"}
